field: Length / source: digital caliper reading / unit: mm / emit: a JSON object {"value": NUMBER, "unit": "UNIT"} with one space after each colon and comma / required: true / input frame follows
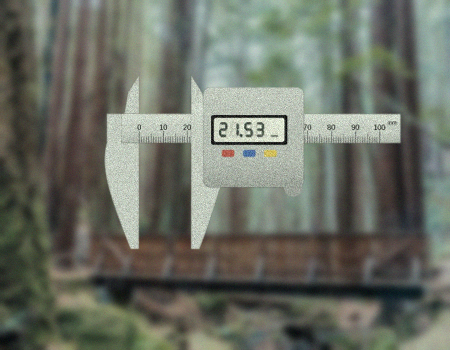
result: {"value": 21.53, "unit": "mm"}
